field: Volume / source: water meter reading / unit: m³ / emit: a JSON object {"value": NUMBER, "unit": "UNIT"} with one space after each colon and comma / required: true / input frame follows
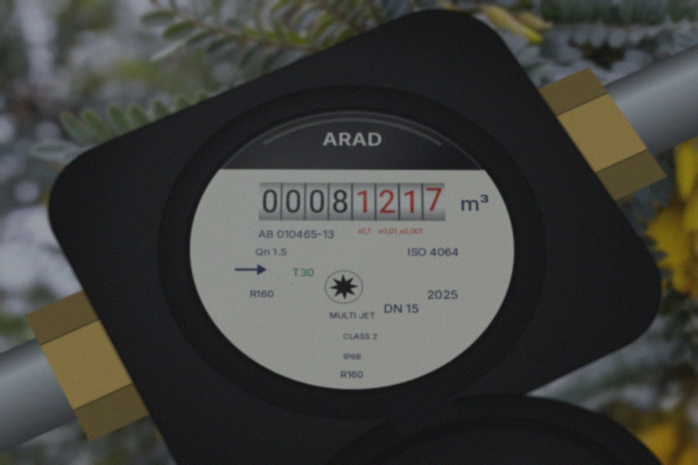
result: {"value": 8.1217, "unit": "m³"}
